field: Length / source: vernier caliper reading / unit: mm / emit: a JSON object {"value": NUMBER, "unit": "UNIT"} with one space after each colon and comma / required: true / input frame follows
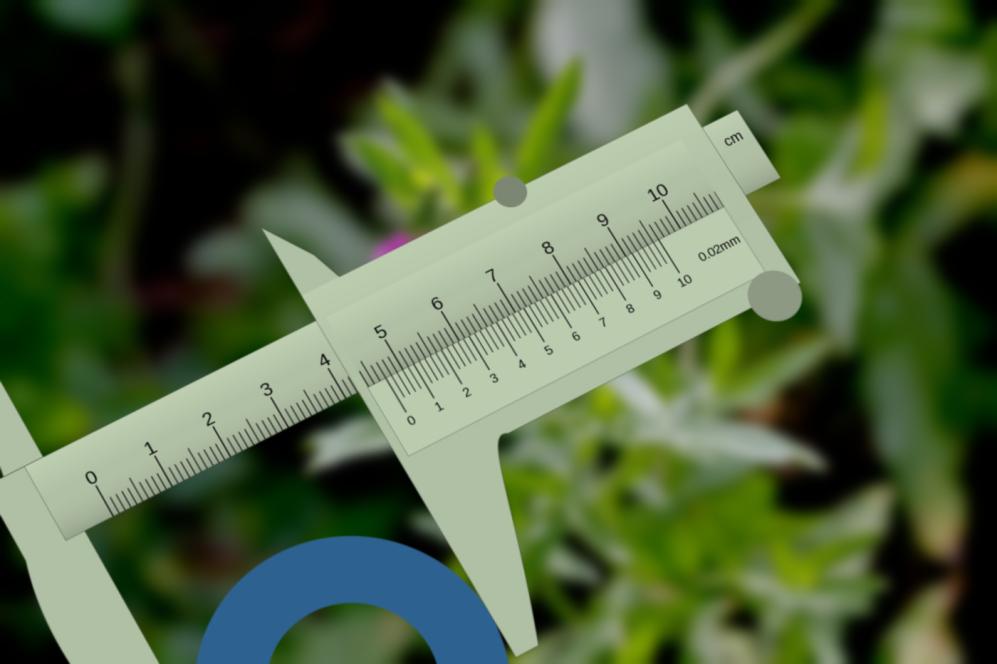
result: {"value": 47.0, "unit": "mm"}
